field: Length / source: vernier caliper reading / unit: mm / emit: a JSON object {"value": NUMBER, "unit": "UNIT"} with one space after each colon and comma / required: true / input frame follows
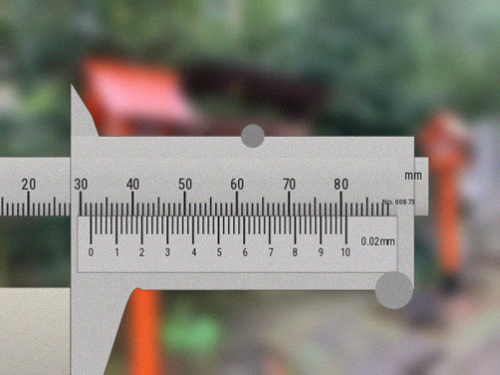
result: {"value": 32.0, "unit": "mm"}
